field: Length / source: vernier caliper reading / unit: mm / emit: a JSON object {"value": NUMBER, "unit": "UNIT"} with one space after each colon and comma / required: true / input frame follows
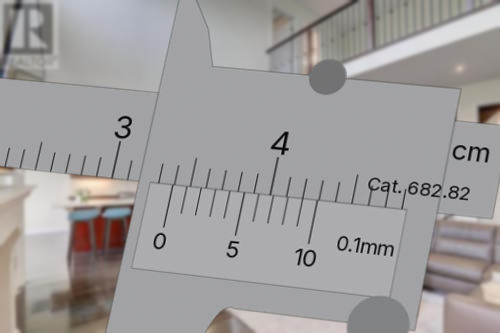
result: {"value": 33.9, "unit": "mm"}
